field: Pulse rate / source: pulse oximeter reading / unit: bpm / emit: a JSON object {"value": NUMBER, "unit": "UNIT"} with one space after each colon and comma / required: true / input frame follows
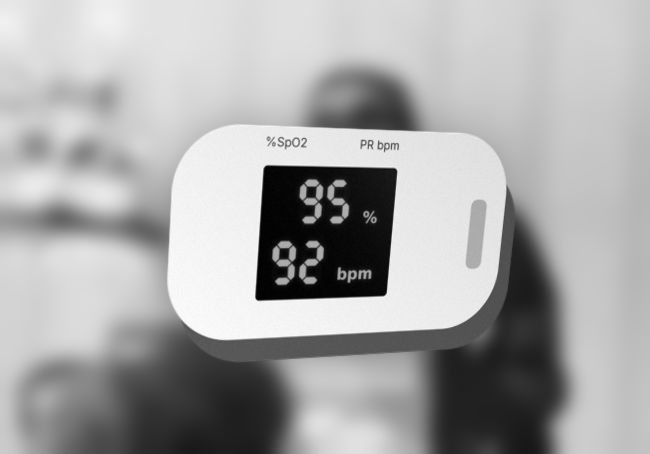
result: {"value": 92, "unit": "bpm"}
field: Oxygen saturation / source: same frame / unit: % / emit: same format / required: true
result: {"value": 95, "unit": "%"}
